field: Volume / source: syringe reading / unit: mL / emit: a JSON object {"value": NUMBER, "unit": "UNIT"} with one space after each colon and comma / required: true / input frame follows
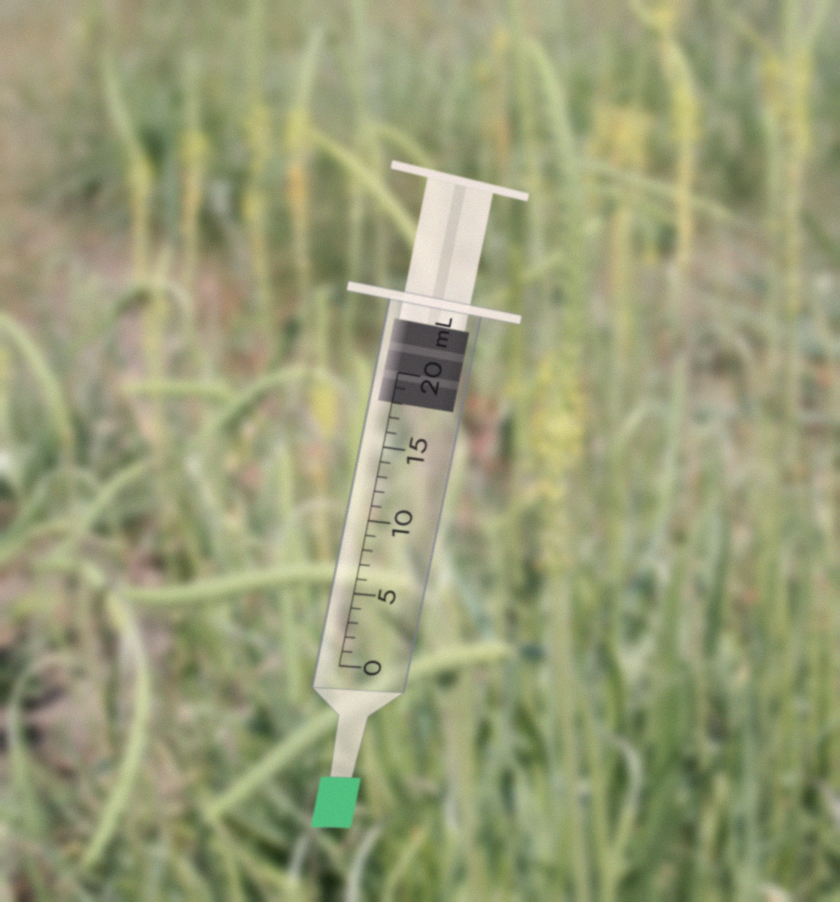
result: {"value": 18, "unit": "mL"}
